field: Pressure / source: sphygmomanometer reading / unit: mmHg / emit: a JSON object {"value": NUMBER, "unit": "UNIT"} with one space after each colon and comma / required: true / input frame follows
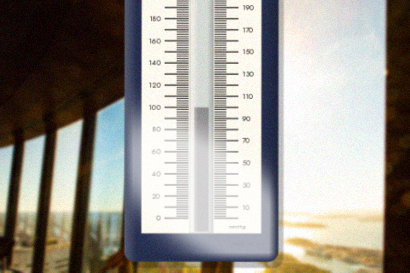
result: {"value": 100, "unit": "mmHg"}
